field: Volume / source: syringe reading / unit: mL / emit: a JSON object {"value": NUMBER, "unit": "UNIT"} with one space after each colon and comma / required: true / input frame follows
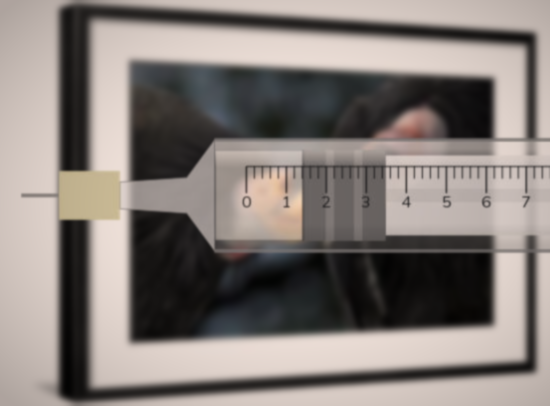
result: {"value": 1.4, "unit": "mL"}
